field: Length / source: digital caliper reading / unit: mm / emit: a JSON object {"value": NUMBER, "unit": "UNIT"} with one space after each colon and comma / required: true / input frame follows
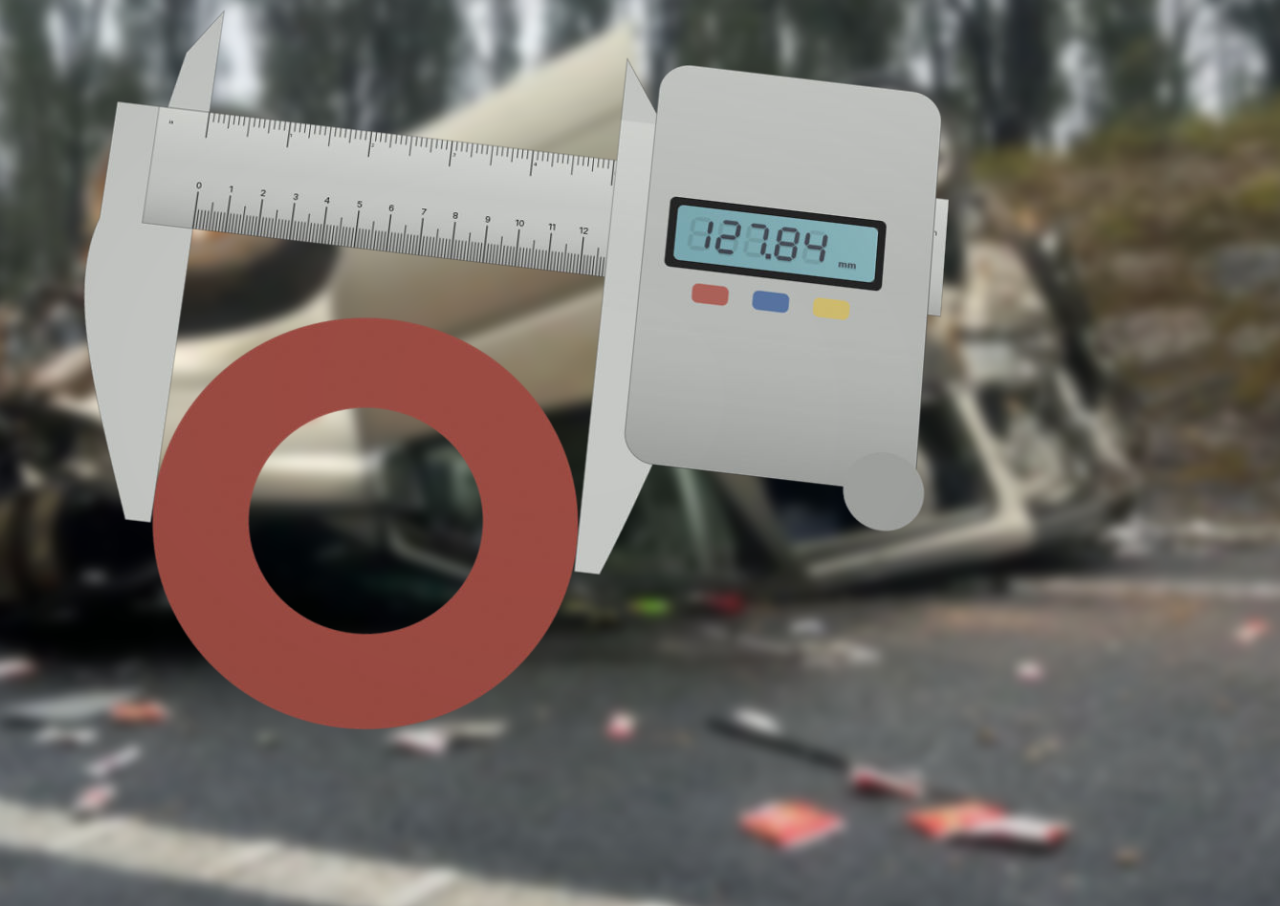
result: {"value": 127.84, "unit": "mm"}
